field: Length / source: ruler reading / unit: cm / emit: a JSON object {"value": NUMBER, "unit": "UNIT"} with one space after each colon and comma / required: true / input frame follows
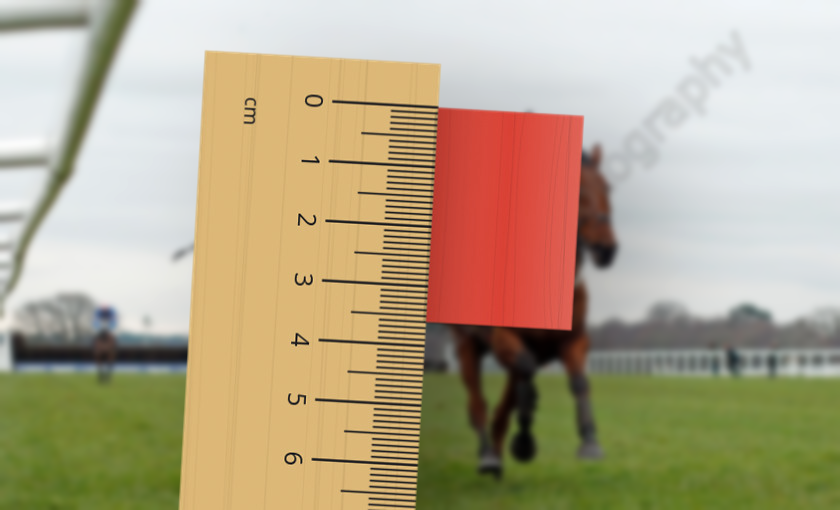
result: {"value": 3.6, "unit": "cm"}
